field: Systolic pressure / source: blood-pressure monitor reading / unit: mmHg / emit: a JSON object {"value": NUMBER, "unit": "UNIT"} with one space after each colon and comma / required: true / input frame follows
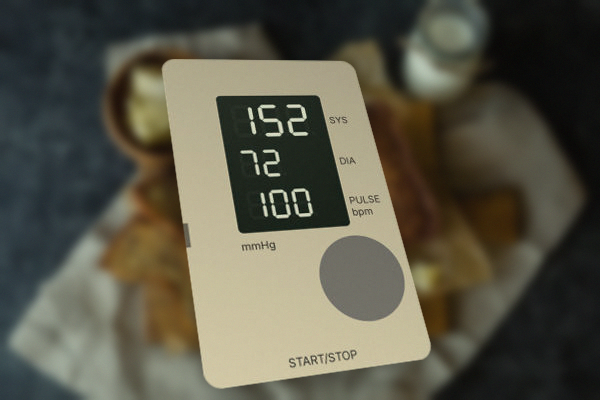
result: {"value": 152, "unit": "mmHg"}
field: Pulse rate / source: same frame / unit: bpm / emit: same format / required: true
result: {"value": 100, "unit": "bpm"}
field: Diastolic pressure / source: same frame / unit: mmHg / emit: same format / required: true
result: {"value": 72, "unit": "mmHg"}
